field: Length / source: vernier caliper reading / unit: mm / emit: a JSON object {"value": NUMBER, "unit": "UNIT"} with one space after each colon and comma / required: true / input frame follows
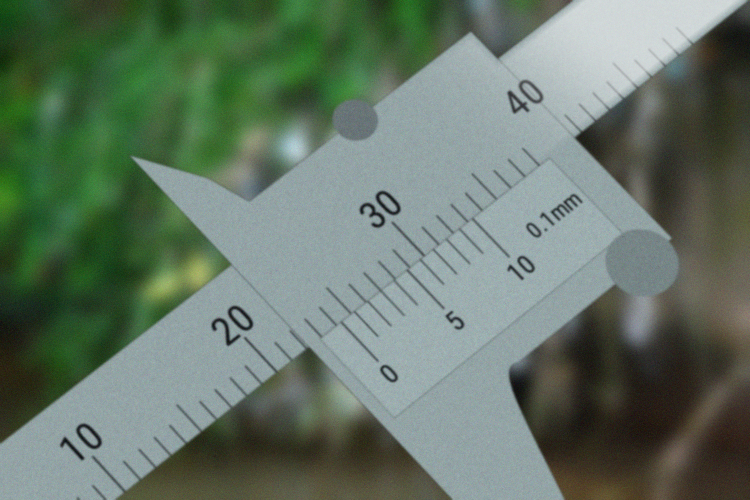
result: {"value": 24.3, "unit": "mm"}
